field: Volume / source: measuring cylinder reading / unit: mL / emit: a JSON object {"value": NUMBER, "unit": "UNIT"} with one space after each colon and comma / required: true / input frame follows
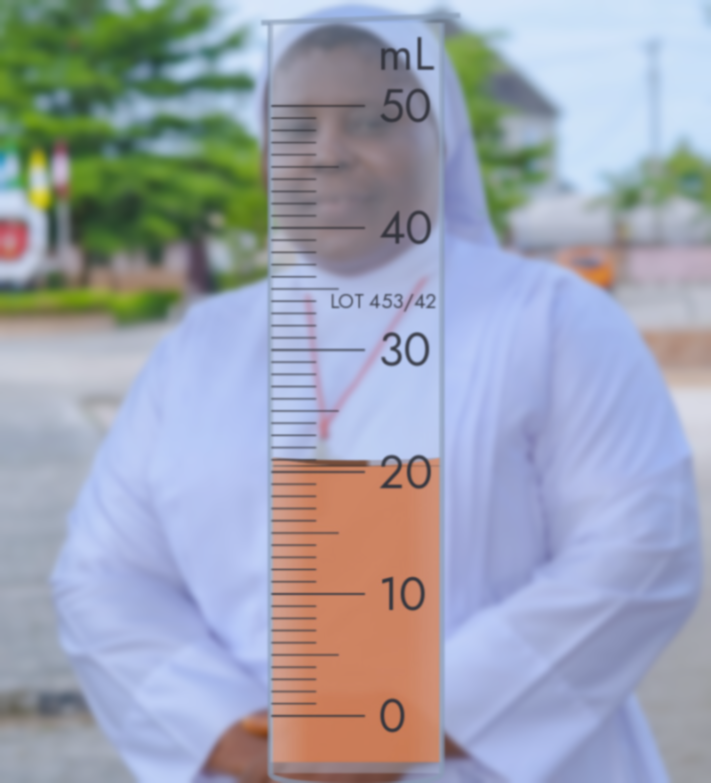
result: {"value": 20.5, "unit": "mL"}
